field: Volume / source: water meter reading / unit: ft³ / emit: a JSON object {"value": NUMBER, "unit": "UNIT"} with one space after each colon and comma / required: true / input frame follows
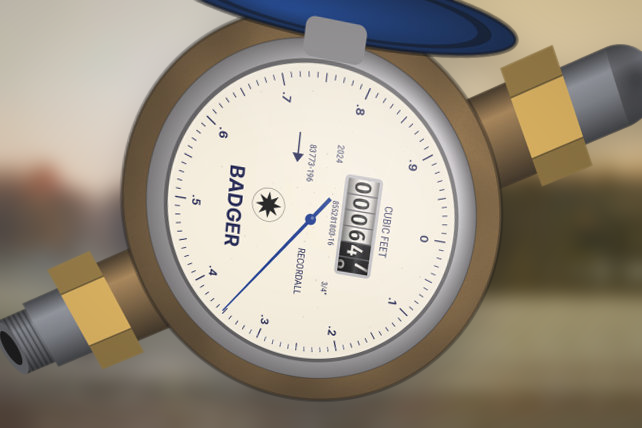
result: {"value": 647.35, "unit": "ft³"}
